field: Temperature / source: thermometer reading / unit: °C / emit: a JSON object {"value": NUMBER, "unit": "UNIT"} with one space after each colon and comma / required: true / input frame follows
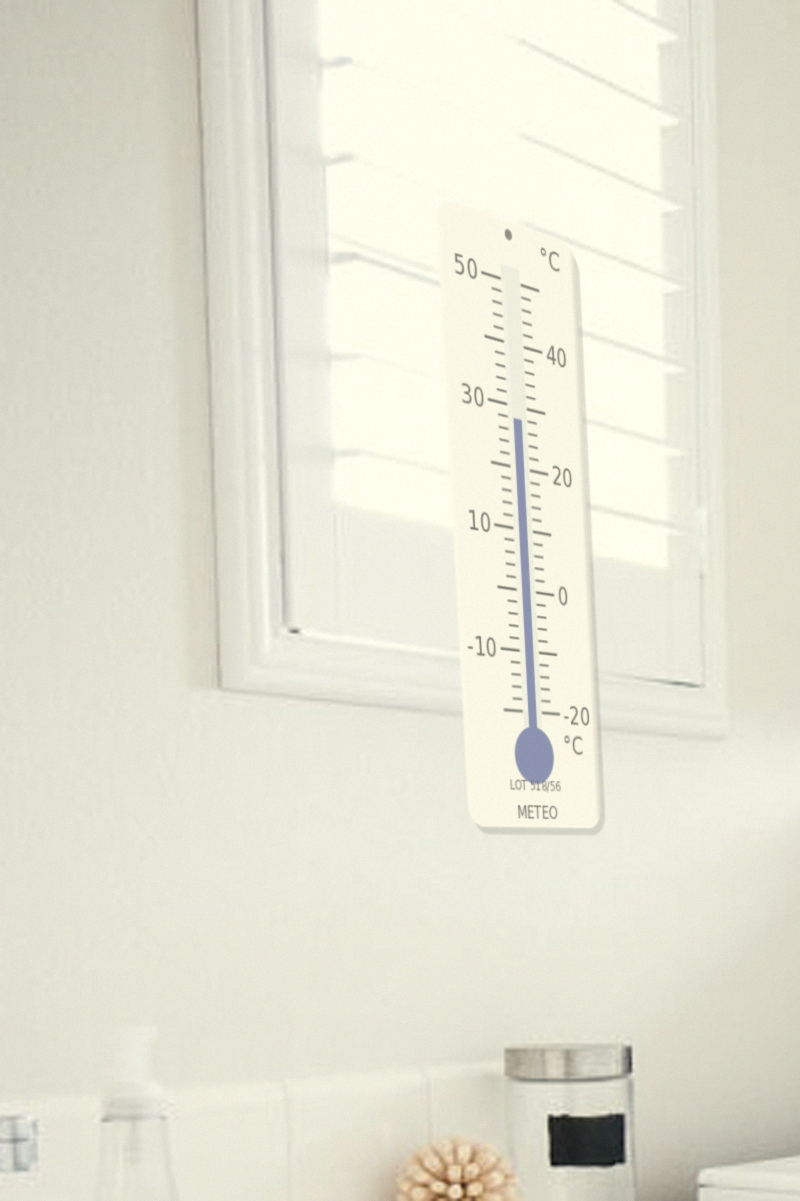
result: {"value": 28, "unit": "°C"}
